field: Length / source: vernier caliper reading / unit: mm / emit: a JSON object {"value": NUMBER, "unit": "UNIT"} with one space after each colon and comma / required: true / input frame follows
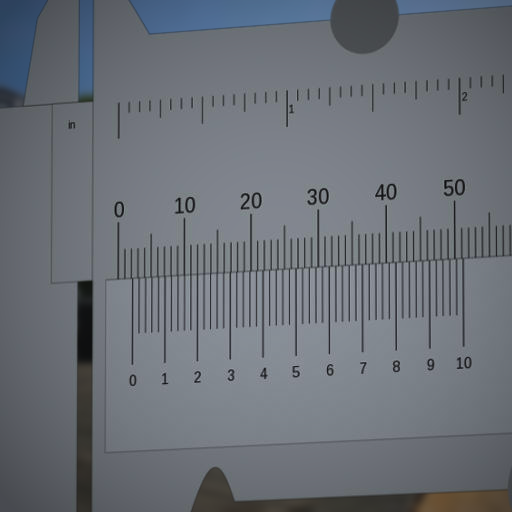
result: {"value": 2.2, "unit": "mm"}
